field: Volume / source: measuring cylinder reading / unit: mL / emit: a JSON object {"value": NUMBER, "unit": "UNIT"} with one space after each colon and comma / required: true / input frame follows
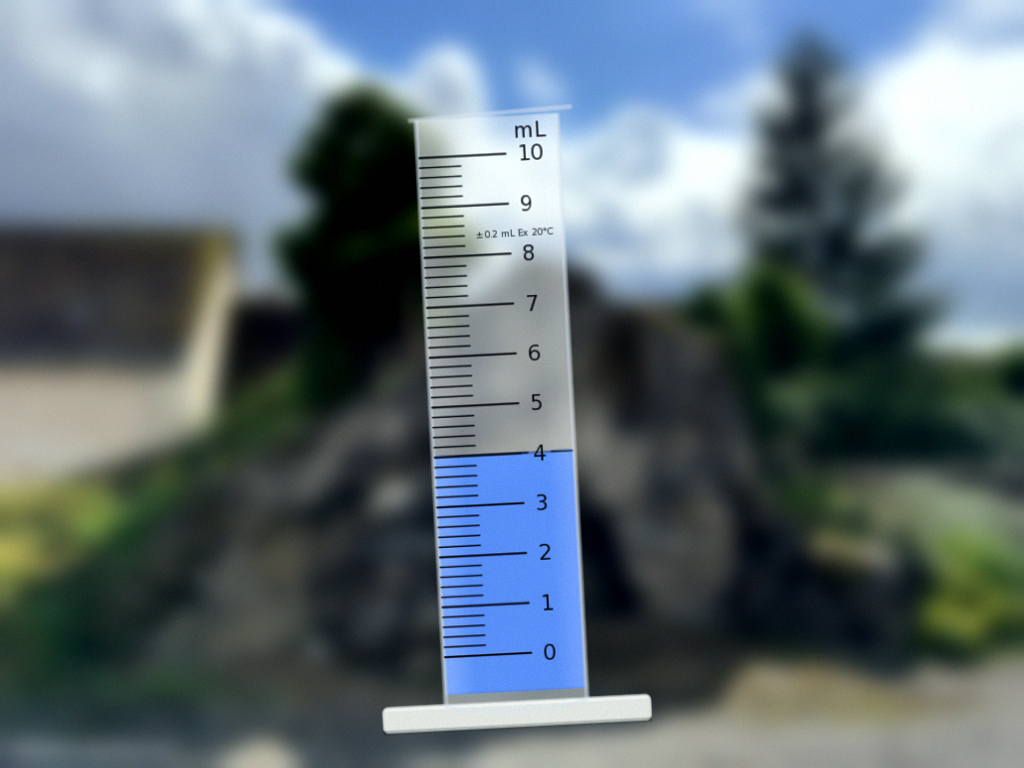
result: {"value": 4, "unit": "mL"}
